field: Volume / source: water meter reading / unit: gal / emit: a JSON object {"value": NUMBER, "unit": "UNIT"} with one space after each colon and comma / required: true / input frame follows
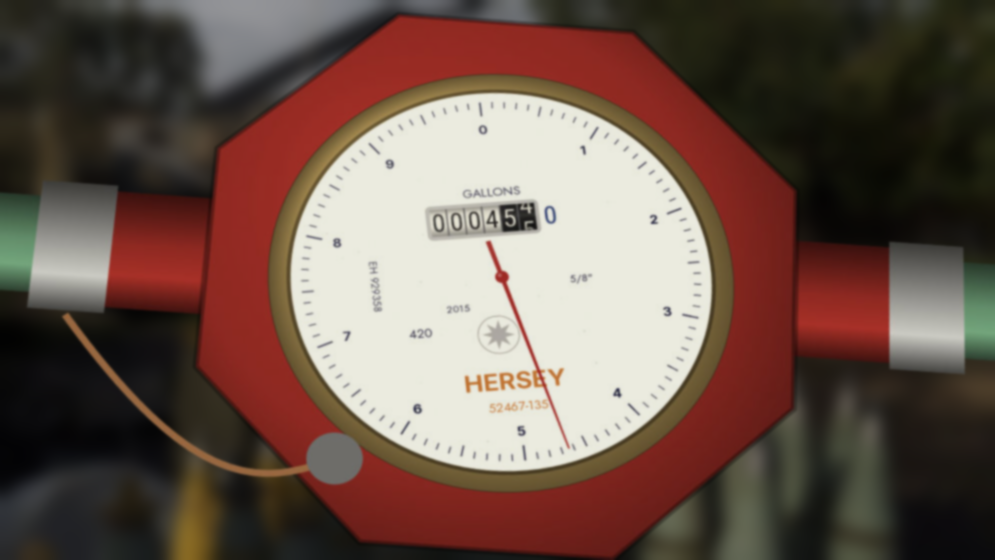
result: {"value": 4544.6, "unit": "gal"}
